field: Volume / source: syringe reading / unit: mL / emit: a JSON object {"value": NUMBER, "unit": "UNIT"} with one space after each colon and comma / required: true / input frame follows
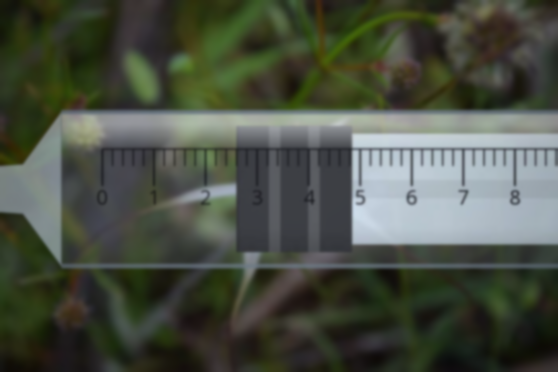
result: {"value": 2.6, "unit": "mL"}
